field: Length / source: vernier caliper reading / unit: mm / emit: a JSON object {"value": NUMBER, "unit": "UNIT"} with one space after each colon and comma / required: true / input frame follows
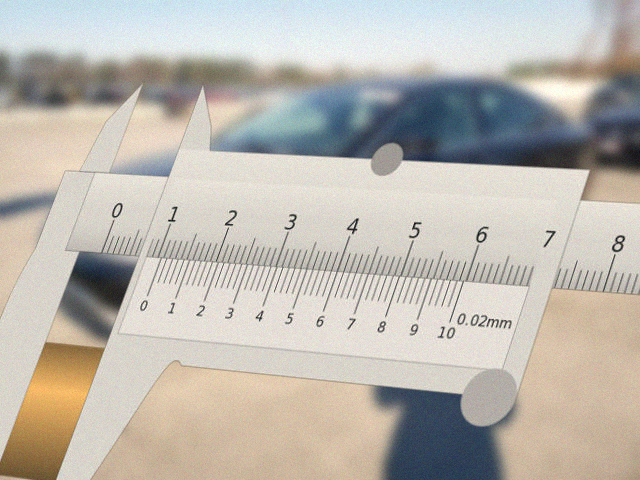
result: {"value": 10.6, "unit": "mm"}
